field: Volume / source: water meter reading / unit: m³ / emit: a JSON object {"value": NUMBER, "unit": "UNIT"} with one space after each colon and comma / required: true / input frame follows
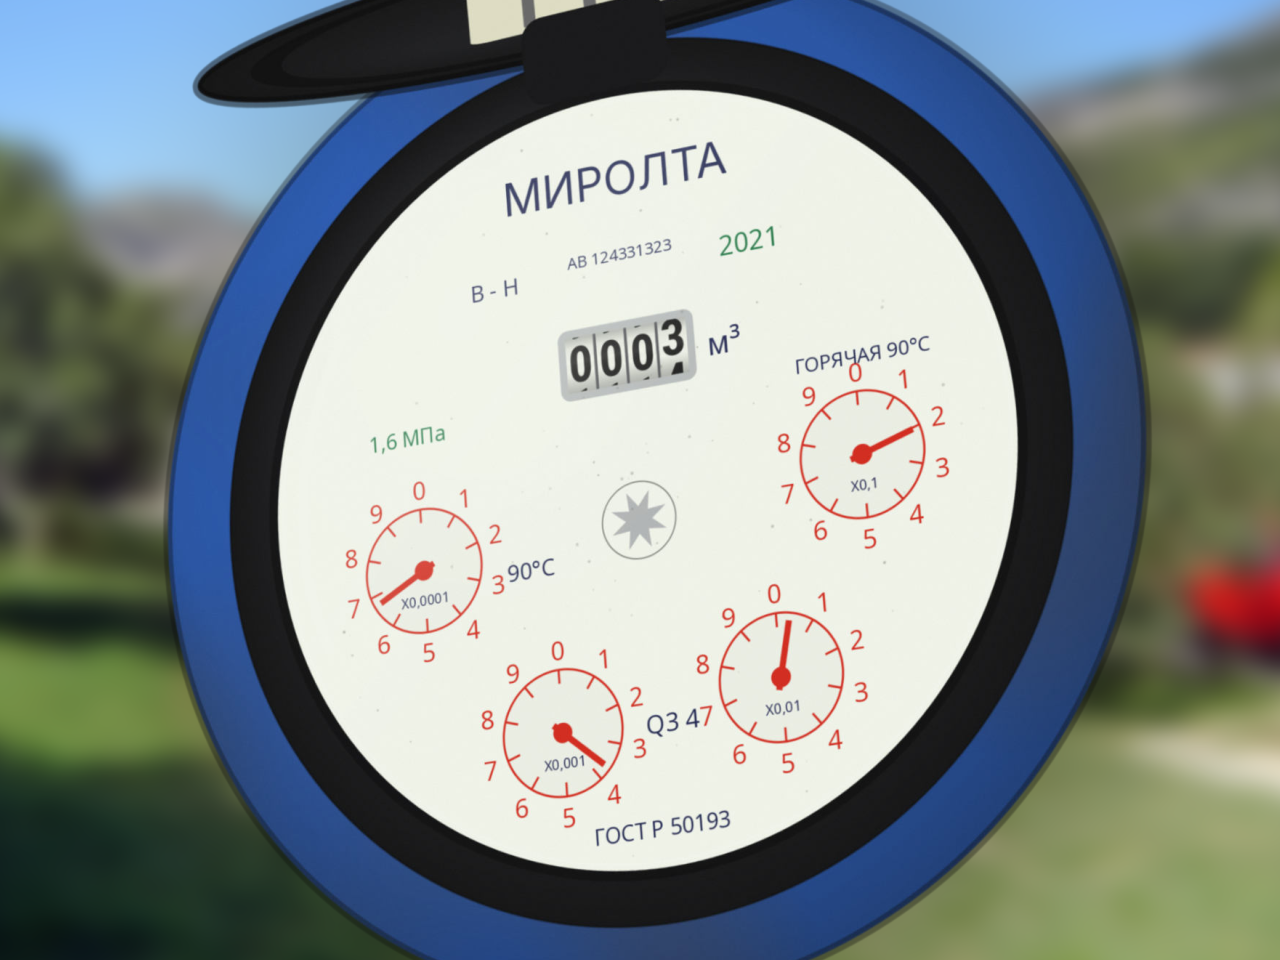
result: {"value": 3.2036, "unit": "m³"}
